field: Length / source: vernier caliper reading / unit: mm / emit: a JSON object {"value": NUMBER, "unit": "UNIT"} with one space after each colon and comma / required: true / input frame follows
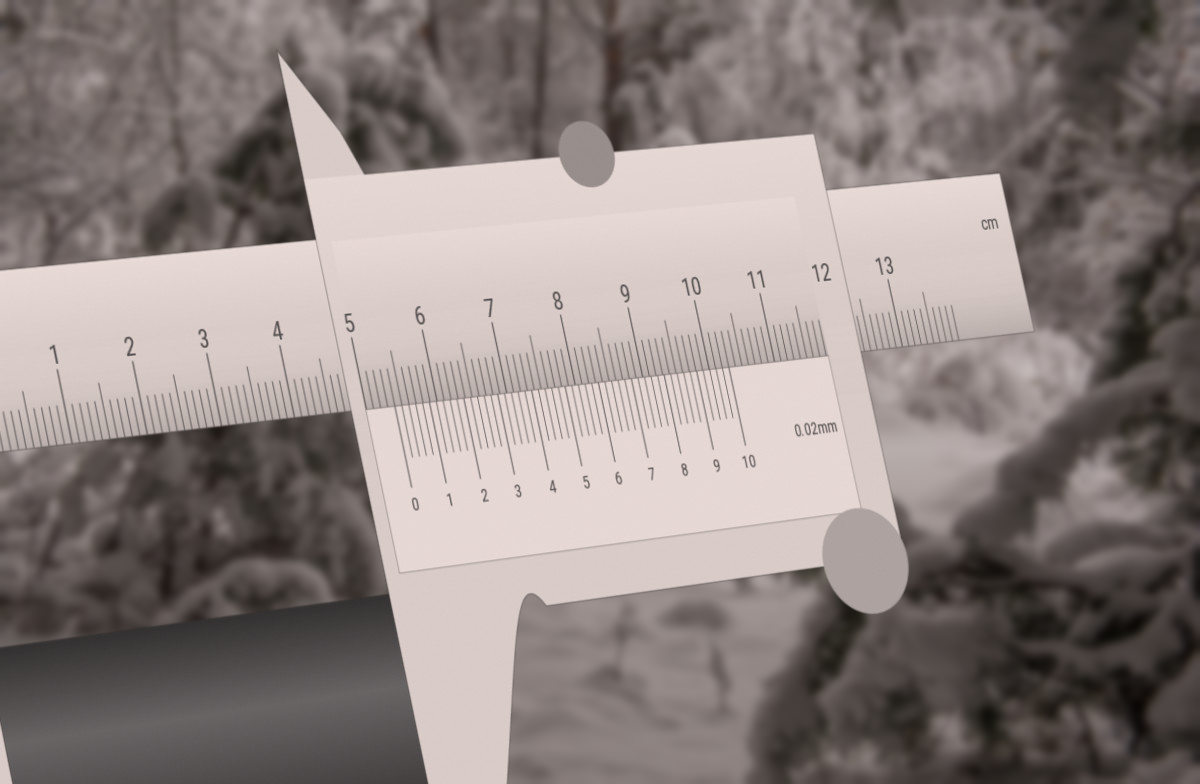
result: {"value": 54.0, "unit": "mm"}
